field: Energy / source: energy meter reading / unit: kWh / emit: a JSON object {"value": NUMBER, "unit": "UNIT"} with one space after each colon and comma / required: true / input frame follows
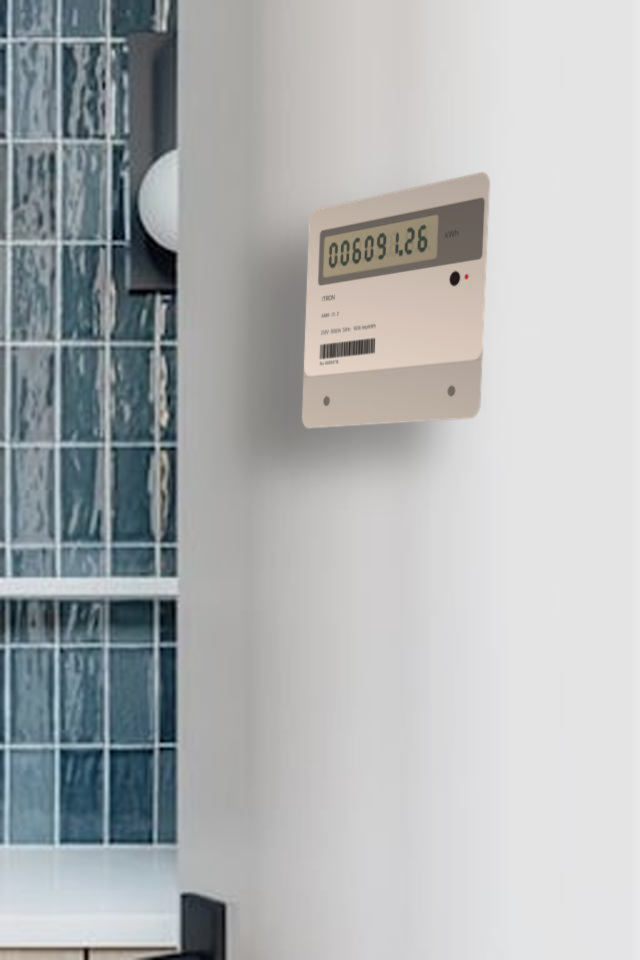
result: {"value": 6091.26, "unit": "kWh"}
